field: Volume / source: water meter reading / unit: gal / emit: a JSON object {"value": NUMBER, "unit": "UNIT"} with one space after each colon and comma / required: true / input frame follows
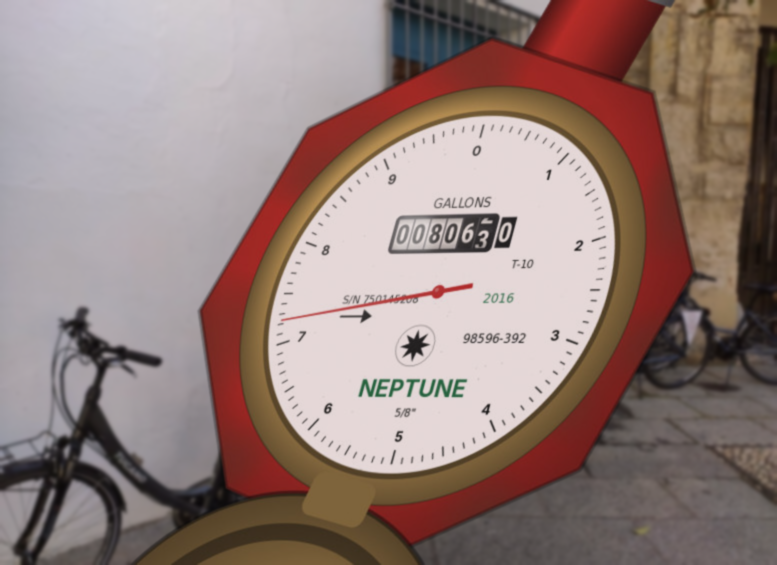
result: {"value": 80627.2, "unit": "gal"}
